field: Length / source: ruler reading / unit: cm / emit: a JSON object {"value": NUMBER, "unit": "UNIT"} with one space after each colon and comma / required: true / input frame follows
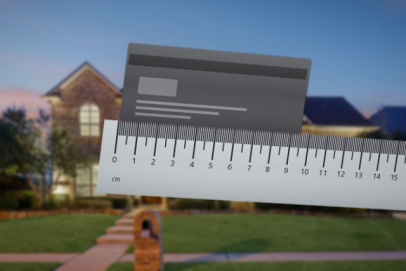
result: {"value": 9.5, "unit": "cm"}
